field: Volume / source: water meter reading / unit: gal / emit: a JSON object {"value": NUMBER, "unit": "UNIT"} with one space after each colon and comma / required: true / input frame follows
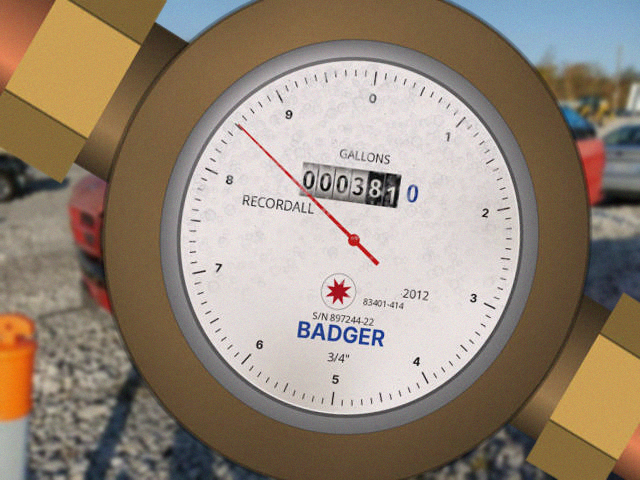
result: {"value": 3808.5, "unit": "gal"}
